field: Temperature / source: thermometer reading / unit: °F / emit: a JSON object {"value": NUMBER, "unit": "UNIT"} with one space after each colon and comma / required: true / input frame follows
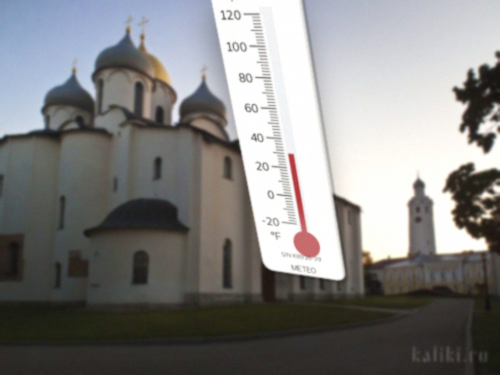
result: {"value": 30, "unit": "°F"}
